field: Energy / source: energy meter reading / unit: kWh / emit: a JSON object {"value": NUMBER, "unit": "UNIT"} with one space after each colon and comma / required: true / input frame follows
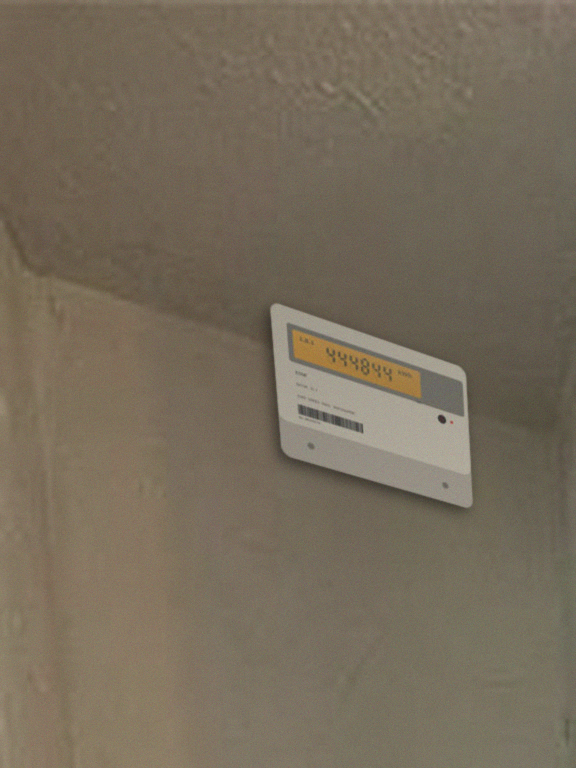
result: {"value": 444844, "unit": "kWh"}
